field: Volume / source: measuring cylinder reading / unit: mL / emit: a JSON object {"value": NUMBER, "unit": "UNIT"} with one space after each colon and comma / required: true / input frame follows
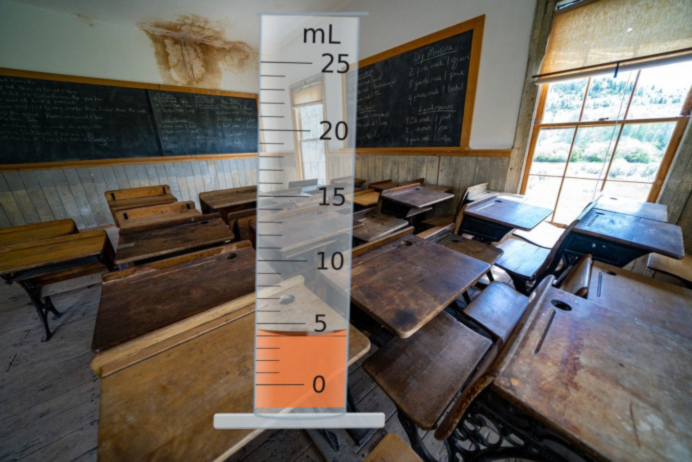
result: {"value": 4, "unit": "mL"}
